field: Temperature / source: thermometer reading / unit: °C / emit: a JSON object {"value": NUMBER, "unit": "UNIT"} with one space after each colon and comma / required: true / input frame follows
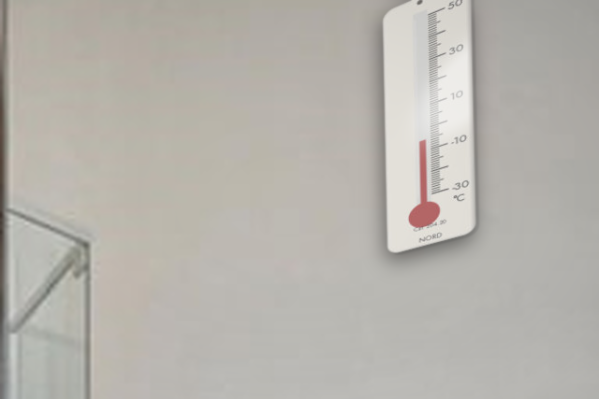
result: {"value": -5, "unit": "°C"}
